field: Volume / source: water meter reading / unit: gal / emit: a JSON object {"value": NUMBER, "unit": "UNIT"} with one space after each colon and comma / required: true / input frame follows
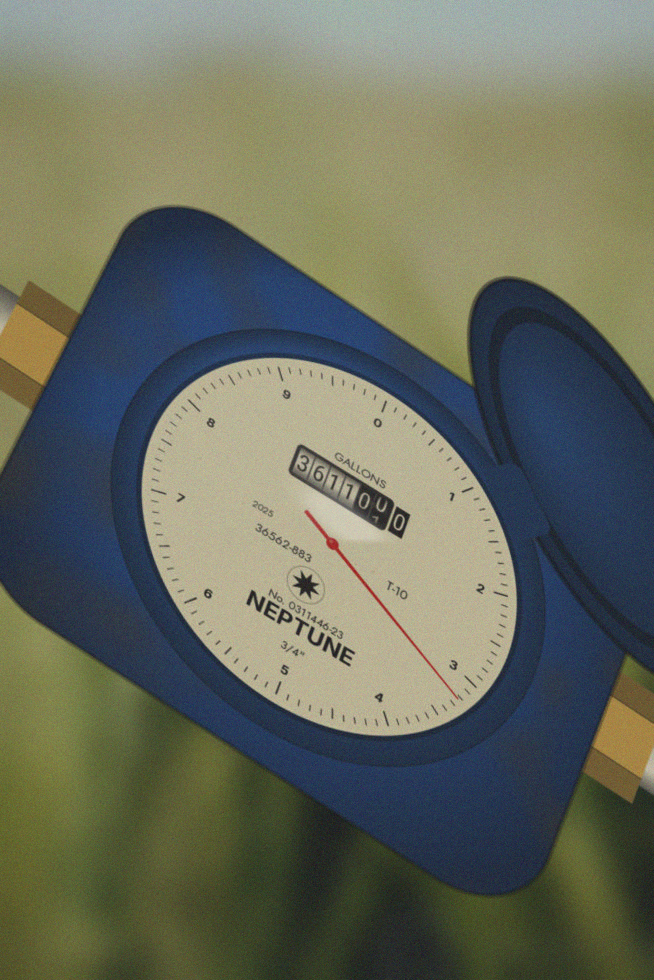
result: {"value": 3611003.2, "unit": "gal"}
